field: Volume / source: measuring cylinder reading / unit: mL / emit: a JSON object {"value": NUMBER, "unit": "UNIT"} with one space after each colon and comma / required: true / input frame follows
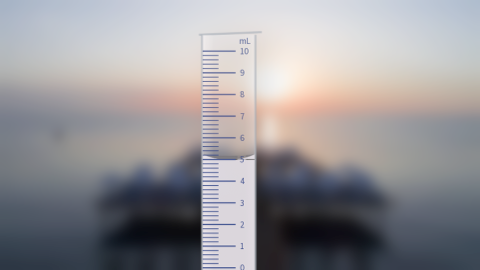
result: {"value": 5, "unit": "mL"}
